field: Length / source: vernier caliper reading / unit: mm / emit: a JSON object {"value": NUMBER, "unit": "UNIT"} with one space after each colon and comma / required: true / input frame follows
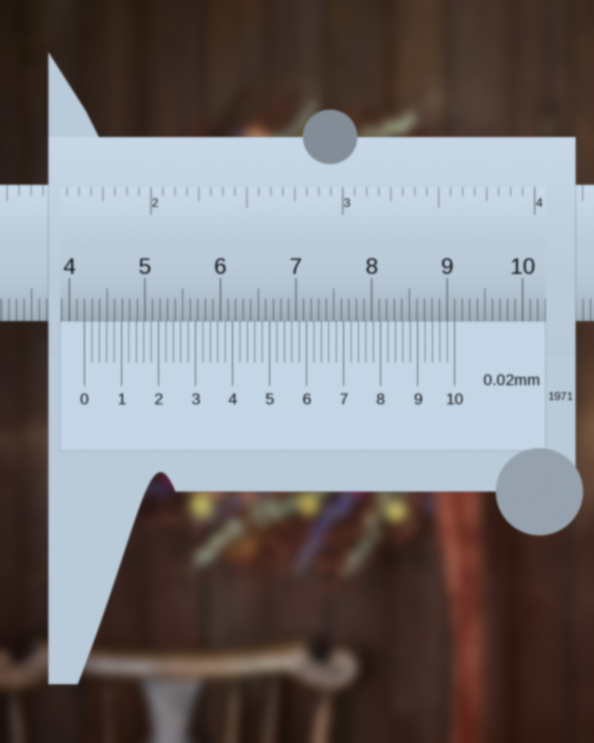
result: {"value": 42.0, "unit": "mm"}
